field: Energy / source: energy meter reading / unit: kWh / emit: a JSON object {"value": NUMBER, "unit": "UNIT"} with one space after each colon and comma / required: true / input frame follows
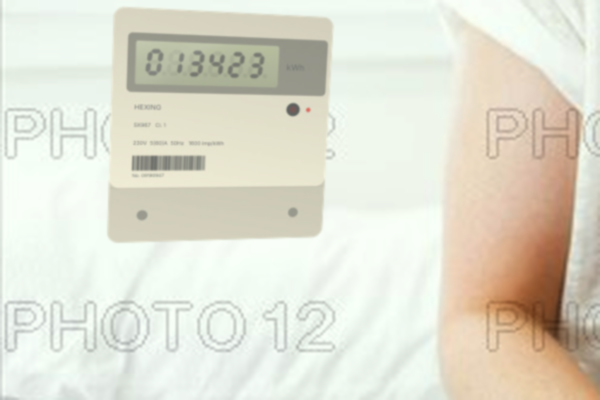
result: {"value": 13423, "unit": "kWh"}
